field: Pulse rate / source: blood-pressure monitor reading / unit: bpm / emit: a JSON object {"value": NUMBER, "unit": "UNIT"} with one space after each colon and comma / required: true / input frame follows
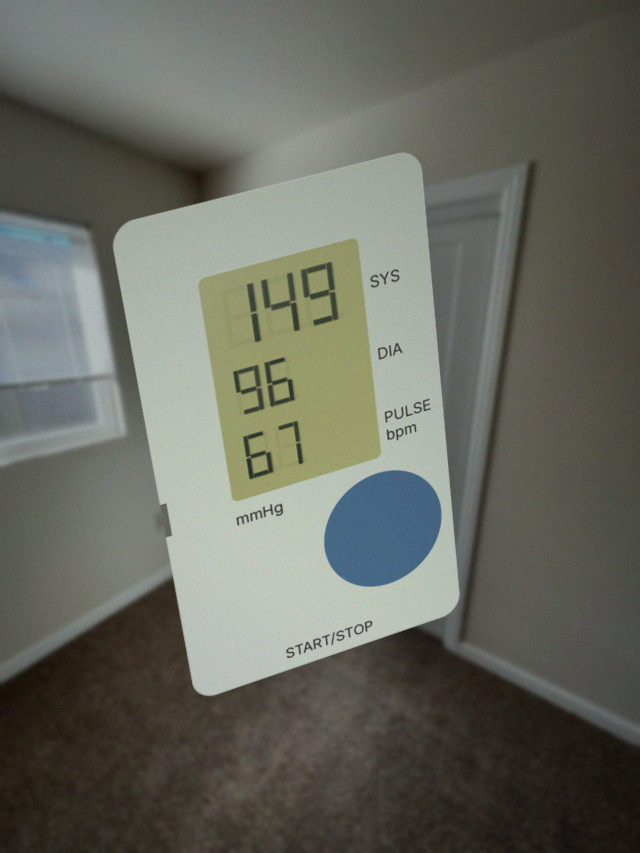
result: {"value": 67, "unit": "bpm"}
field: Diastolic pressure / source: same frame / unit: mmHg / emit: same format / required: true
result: {"value": 96, "unit": "mmHg"}
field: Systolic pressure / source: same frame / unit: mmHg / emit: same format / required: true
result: {"value": 149, "unit": "mmHg"}
